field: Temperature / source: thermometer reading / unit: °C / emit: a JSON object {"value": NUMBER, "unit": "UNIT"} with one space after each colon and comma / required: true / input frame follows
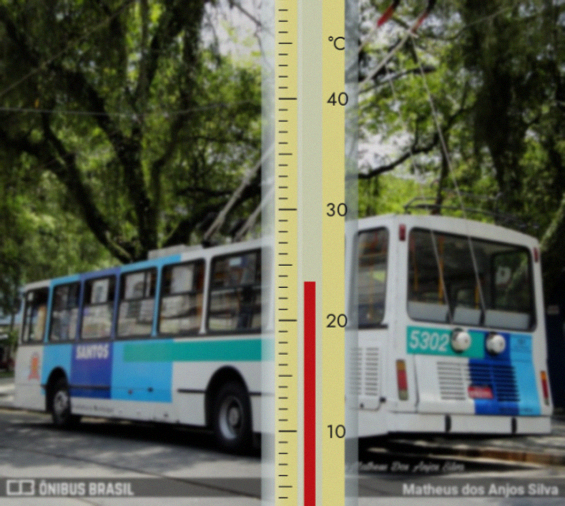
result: {"value": 23.5, "unit": "°C"}
